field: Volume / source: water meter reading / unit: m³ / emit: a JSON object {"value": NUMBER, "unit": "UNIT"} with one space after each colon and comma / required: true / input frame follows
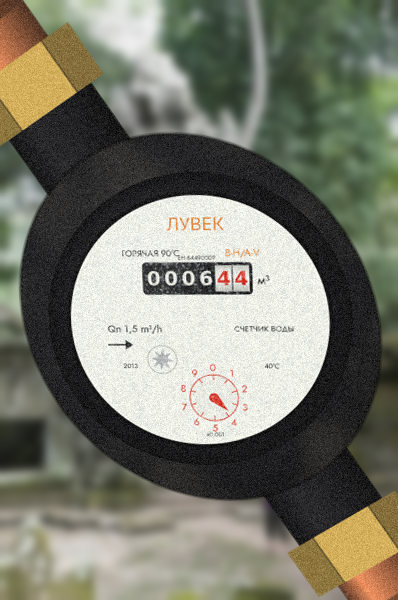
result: {"value": 6.443, "unit": "m³"}
